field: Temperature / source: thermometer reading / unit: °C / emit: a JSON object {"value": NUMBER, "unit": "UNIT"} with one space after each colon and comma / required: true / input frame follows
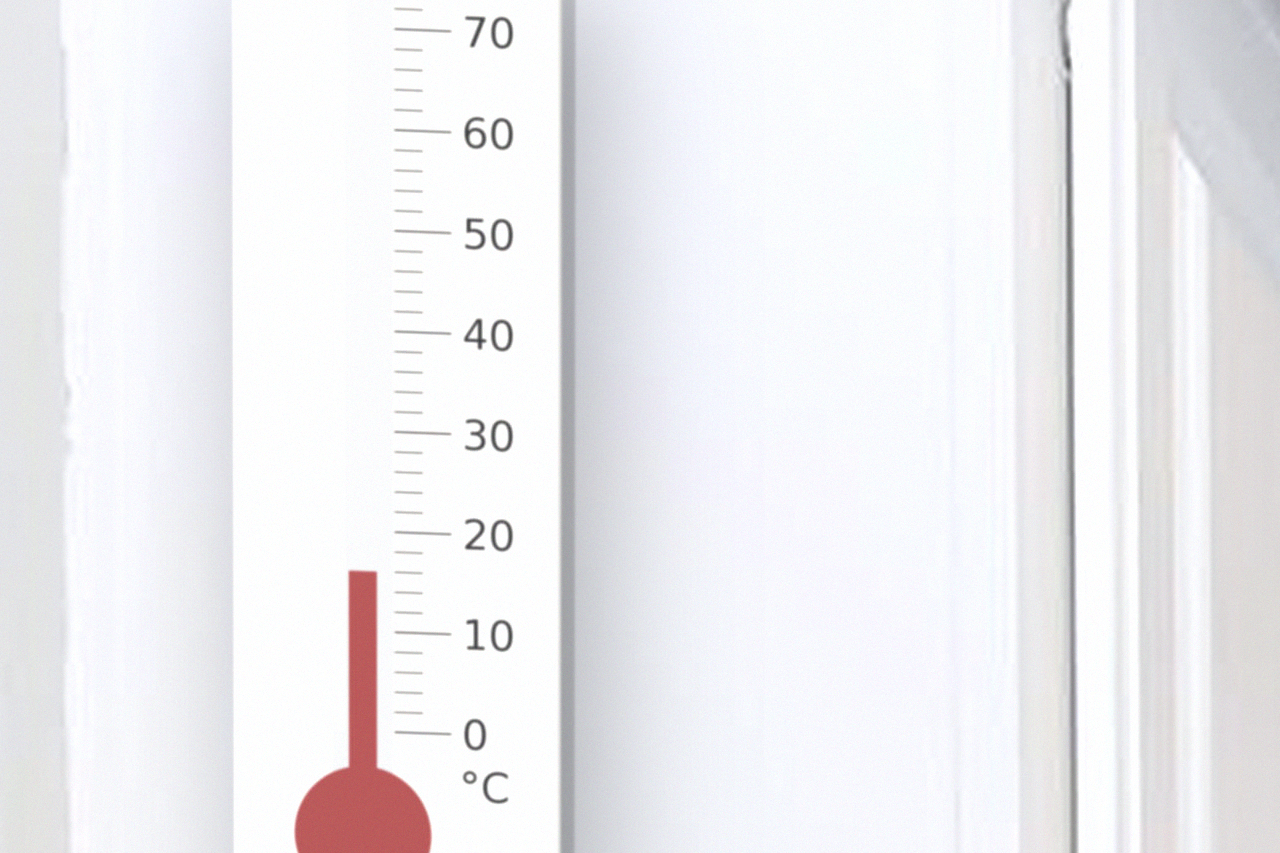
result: {"value": 16, "unit": "°C"}
